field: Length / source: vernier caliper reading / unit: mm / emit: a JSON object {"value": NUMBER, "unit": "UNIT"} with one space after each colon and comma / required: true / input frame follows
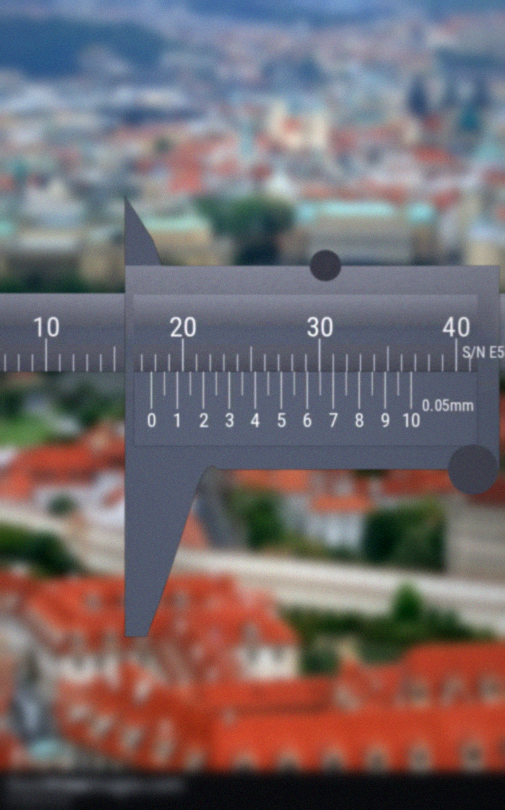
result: {"value": 17.7, "unit": "mm"}
